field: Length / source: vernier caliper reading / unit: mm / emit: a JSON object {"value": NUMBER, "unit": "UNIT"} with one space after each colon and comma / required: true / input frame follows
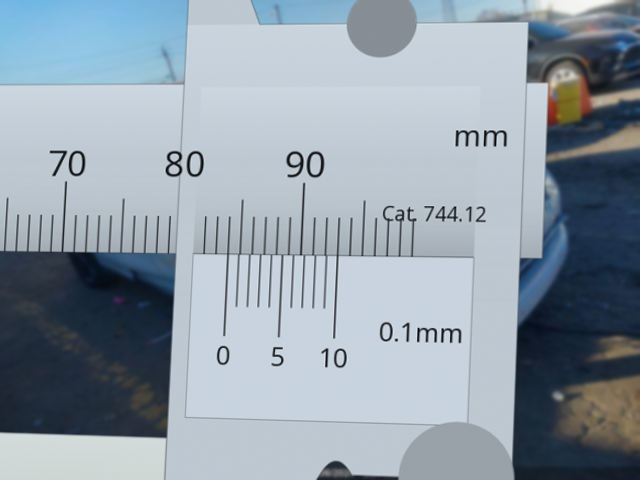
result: {"value": 84.0, "unit": "mm"}
